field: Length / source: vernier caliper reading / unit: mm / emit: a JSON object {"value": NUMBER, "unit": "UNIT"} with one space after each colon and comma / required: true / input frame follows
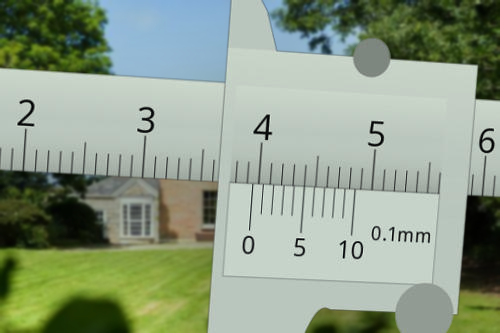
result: {"value": 39.5, "unit": "mm"}
